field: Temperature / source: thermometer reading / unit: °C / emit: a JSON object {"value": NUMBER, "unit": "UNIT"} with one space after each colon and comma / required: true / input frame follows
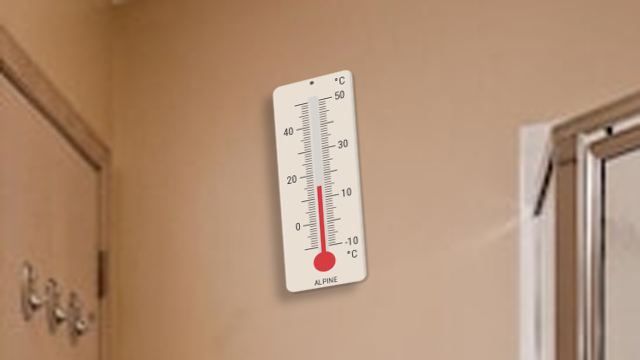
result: {"value": 15, "unit": "°C"}
